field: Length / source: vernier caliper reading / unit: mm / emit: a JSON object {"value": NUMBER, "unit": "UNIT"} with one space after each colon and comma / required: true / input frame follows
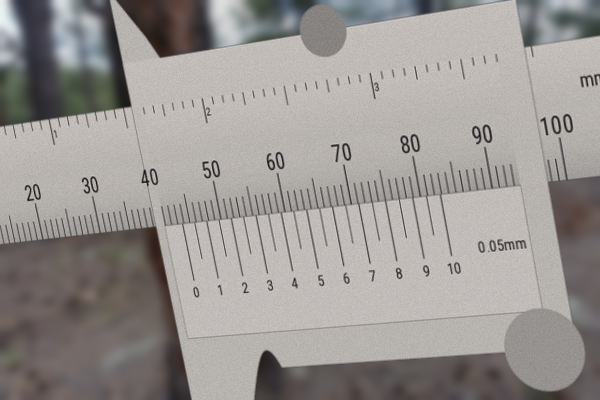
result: {"value": 43.8, "unit": "mm"}
